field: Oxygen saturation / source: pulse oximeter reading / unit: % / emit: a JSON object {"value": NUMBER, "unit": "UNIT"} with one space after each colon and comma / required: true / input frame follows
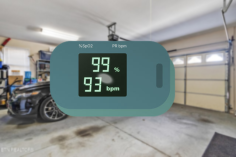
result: {"value": 99, "unit": "%"}
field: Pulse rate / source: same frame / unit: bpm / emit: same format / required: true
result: {"value": 93, "unit": "bpm"}
